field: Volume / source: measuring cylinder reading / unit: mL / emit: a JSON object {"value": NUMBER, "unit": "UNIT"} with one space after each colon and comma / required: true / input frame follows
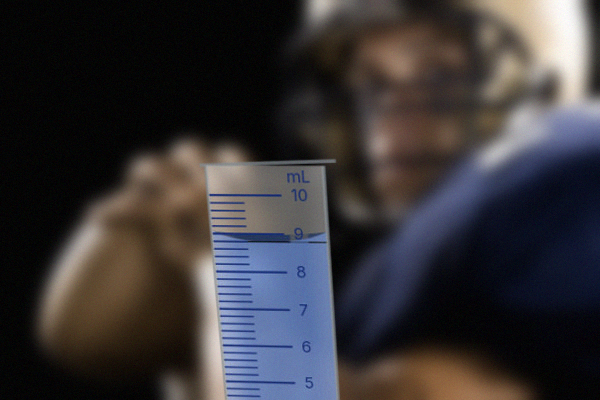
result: {"value": 8.8, "unit": "mL"}
